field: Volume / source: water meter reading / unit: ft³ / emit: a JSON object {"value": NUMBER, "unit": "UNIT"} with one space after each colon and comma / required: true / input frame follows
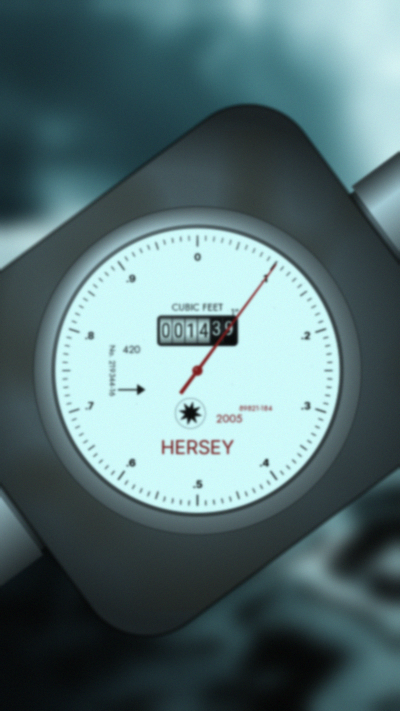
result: {"value": 1439.10, "unit": "ft³"}
